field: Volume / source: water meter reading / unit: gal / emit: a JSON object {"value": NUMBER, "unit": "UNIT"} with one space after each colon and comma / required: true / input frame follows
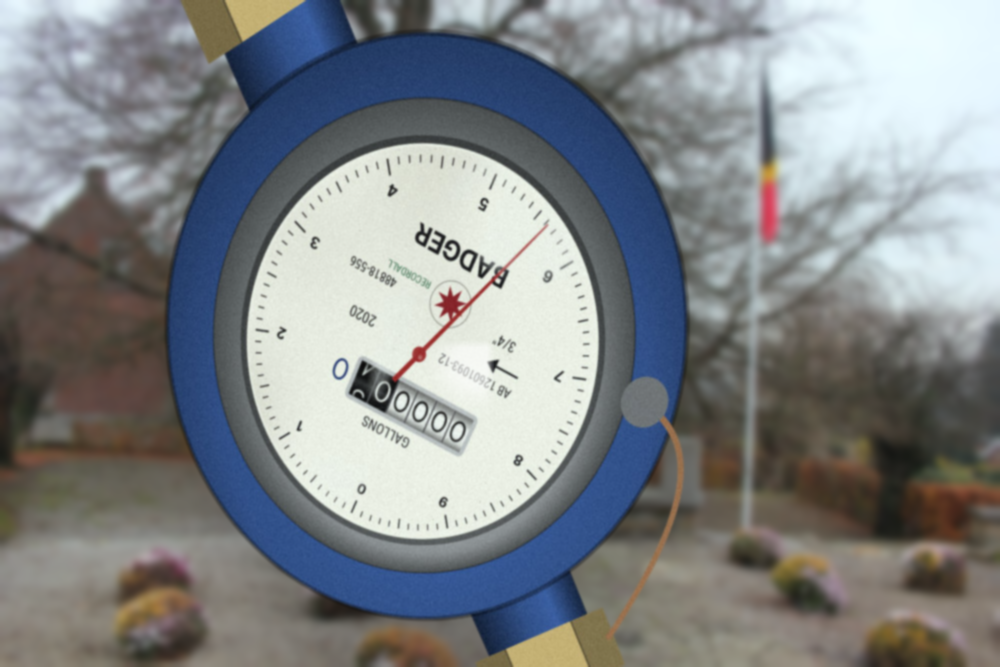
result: {"value": 35.6, "unit": "gal"}
